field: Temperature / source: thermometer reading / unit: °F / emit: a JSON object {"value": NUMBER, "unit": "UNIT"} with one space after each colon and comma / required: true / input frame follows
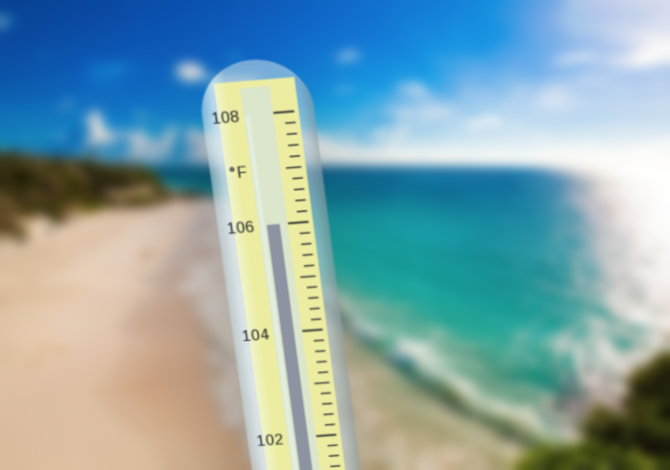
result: {"value": 106, "unit": "°F"}
